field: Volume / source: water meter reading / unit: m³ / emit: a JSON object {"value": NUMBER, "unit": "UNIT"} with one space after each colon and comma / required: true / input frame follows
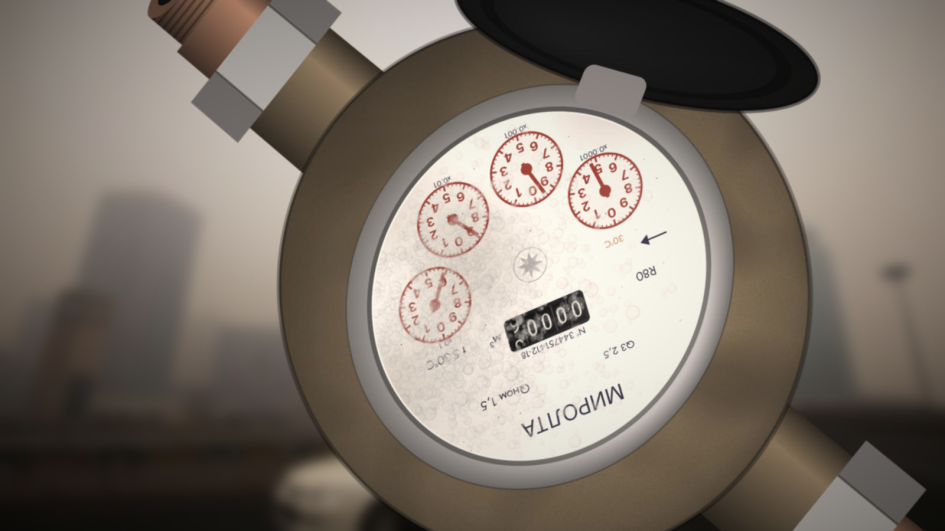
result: {"value": 5.5894, "unit": "m³"}
